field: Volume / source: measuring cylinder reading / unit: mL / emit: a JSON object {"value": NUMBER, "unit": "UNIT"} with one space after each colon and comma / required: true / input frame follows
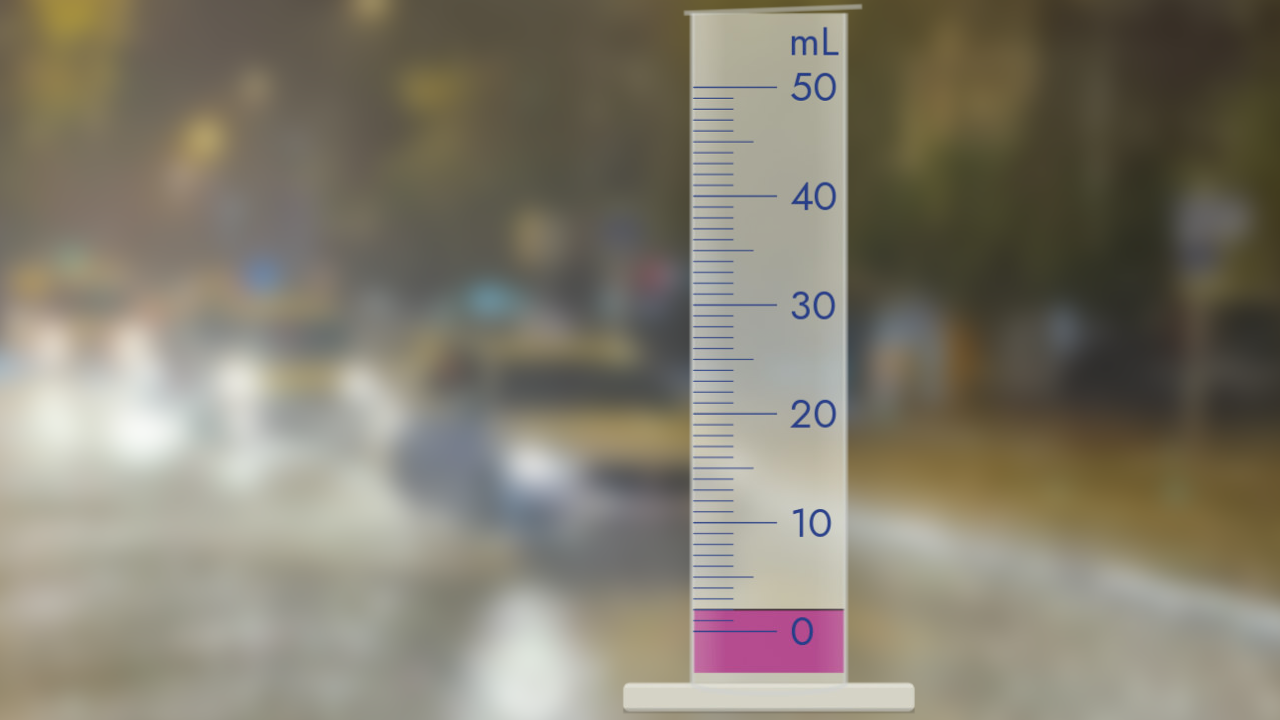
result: {"value": 2, "unit": "mL"}
